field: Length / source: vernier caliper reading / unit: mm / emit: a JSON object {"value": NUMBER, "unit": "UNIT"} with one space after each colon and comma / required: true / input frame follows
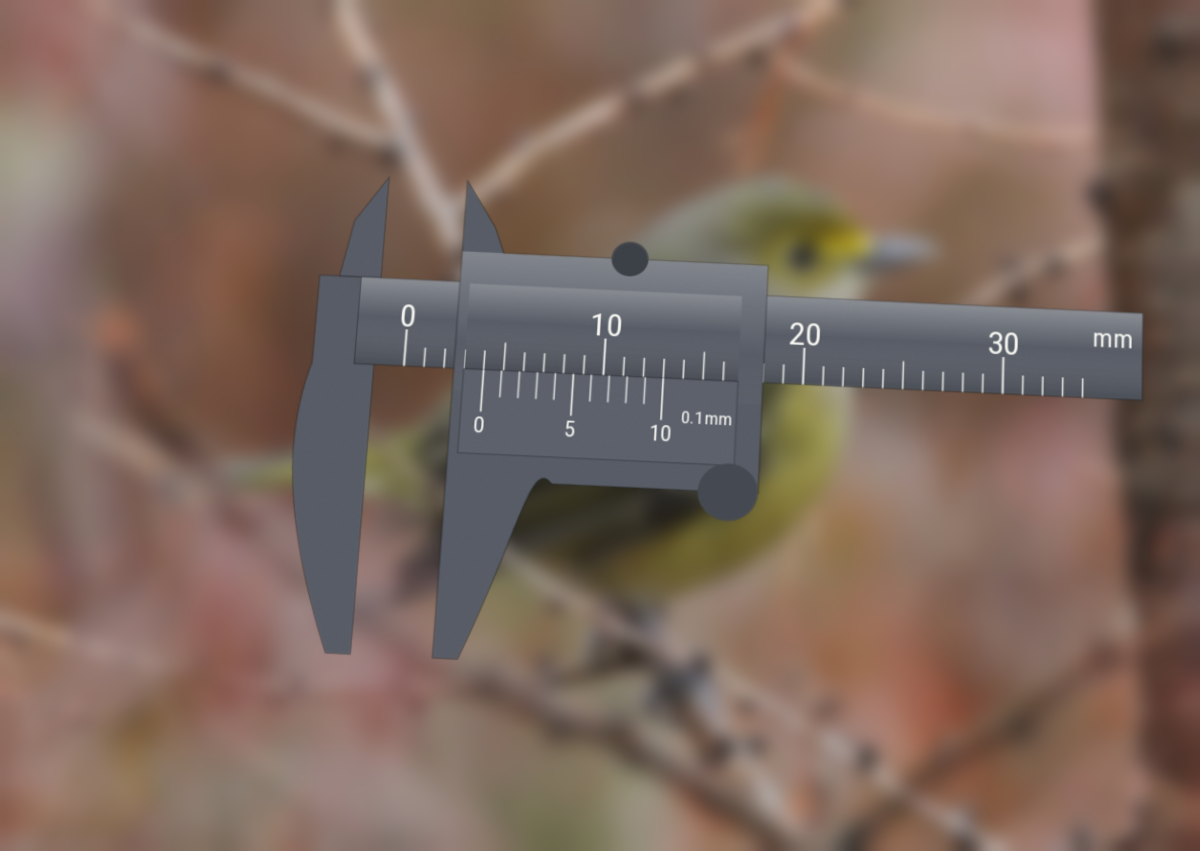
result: {"value": 4.0, "unit": "mm"}
